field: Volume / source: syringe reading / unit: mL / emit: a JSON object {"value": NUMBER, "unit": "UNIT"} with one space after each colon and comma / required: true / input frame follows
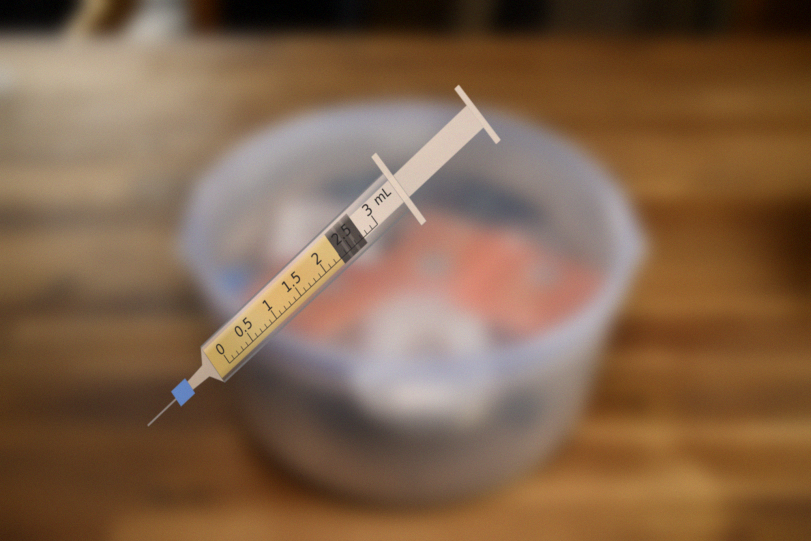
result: {"value": 2.3, "unit": "mL"}
